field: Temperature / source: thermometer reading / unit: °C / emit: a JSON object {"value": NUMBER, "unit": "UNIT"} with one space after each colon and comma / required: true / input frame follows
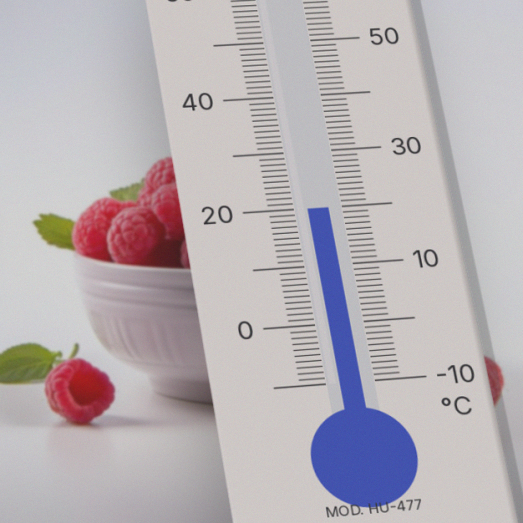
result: {"value": 20, "unit": "°C"}
